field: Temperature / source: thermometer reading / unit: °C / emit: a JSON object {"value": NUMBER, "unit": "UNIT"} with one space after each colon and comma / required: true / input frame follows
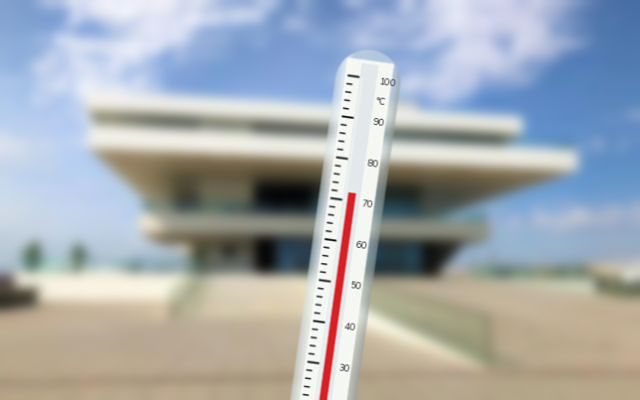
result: {"value": 72, "unit": "°C"}
